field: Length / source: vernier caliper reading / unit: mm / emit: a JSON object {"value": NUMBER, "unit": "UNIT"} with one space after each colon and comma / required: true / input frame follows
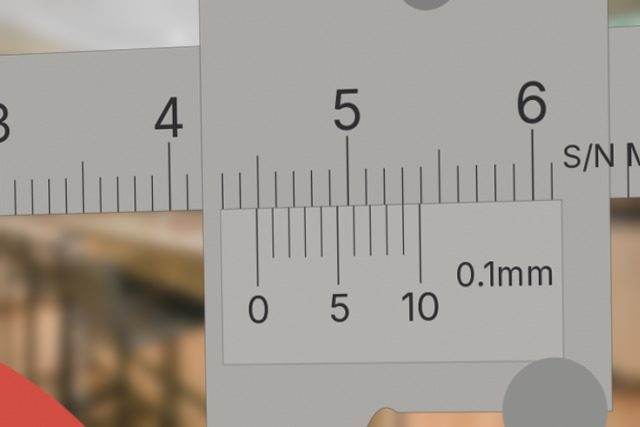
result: {"value": 44.9, "unit": "mm"}
